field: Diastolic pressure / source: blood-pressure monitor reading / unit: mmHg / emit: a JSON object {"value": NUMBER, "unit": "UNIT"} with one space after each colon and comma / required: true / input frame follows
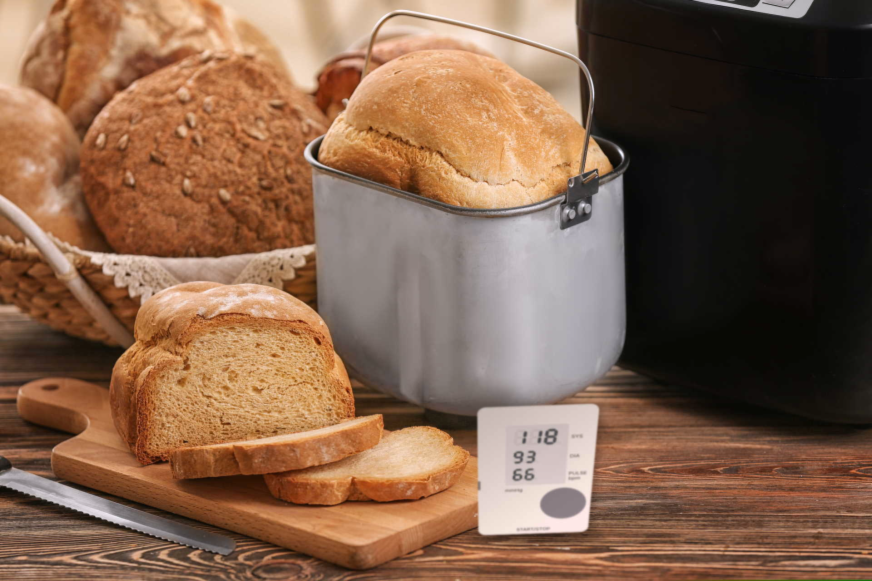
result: {"value": 93, "unit": "mmHg"}
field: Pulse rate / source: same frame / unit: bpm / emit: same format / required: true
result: {"value": 66, "unit": "bpm"}
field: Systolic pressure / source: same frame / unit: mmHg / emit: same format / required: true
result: {"value": 118, "unit": "mmHg"}
